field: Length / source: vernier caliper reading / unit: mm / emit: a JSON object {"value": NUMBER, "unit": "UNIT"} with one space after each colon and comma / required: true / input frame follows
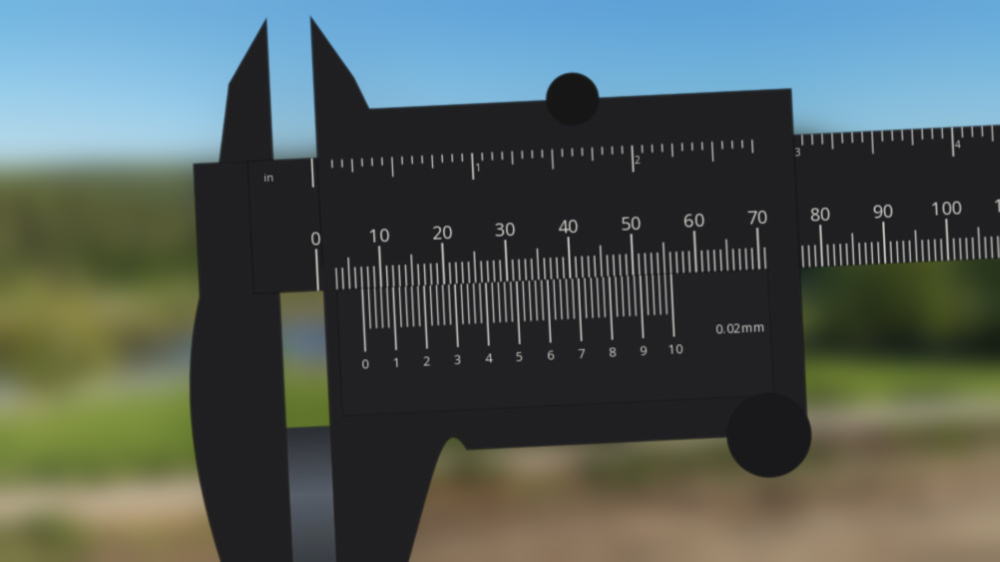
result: {"value": 7.0, "unit": "mm"}
